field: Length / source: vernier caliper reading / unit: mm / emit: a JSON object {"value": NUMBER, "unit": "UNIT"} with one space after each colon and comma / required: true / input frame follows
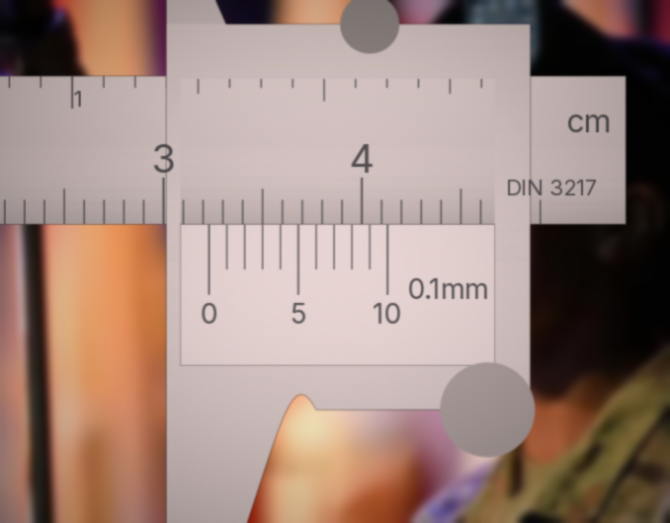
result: {"value": 32.3, "unit": "mm"}
